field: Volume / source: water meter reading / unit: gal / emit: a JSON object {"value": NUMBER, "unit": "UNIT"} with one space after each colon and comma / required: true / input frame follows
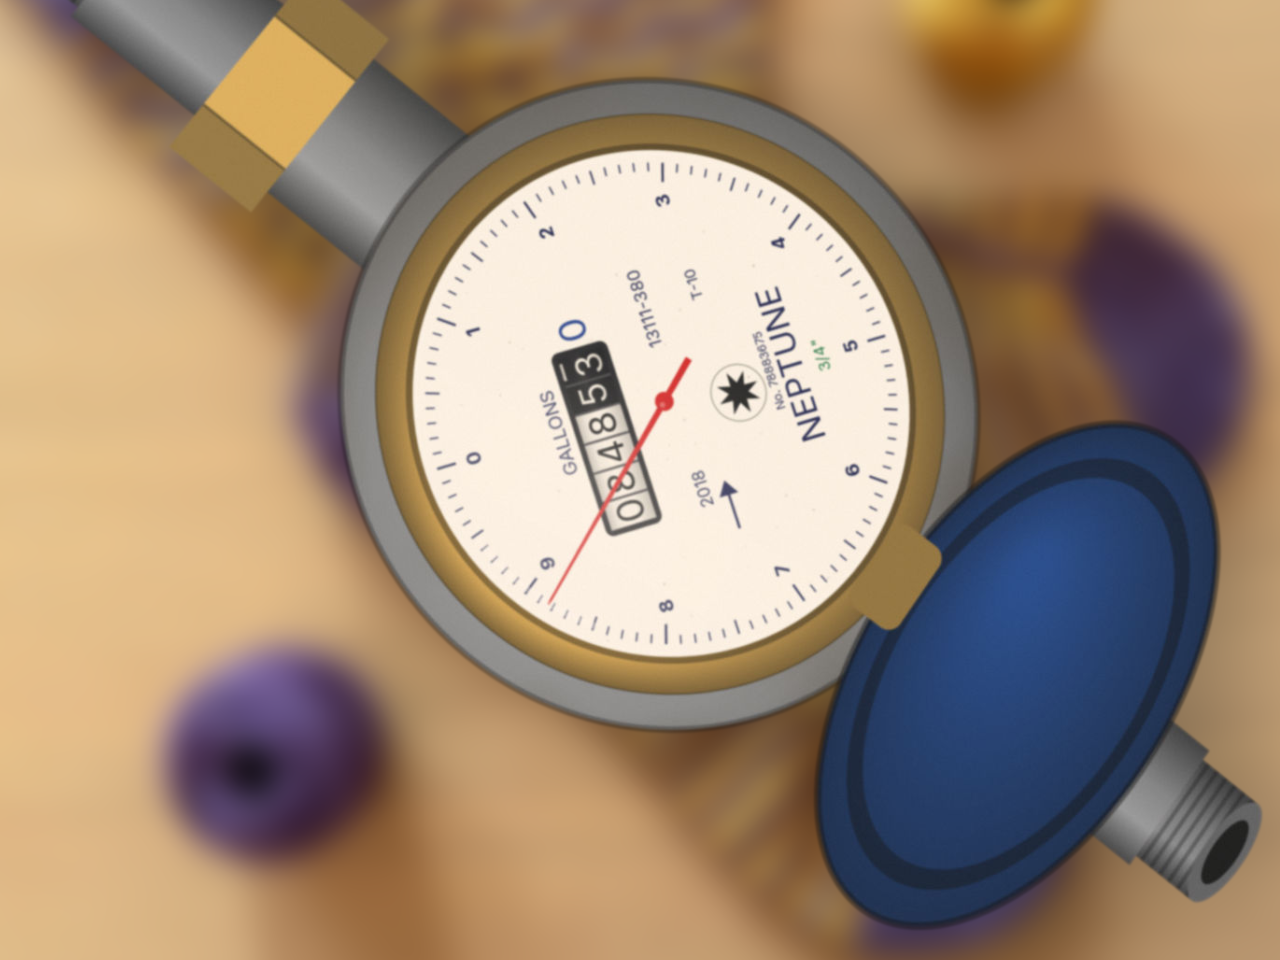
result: {"value": 848528.8, "unit": "gal"}
